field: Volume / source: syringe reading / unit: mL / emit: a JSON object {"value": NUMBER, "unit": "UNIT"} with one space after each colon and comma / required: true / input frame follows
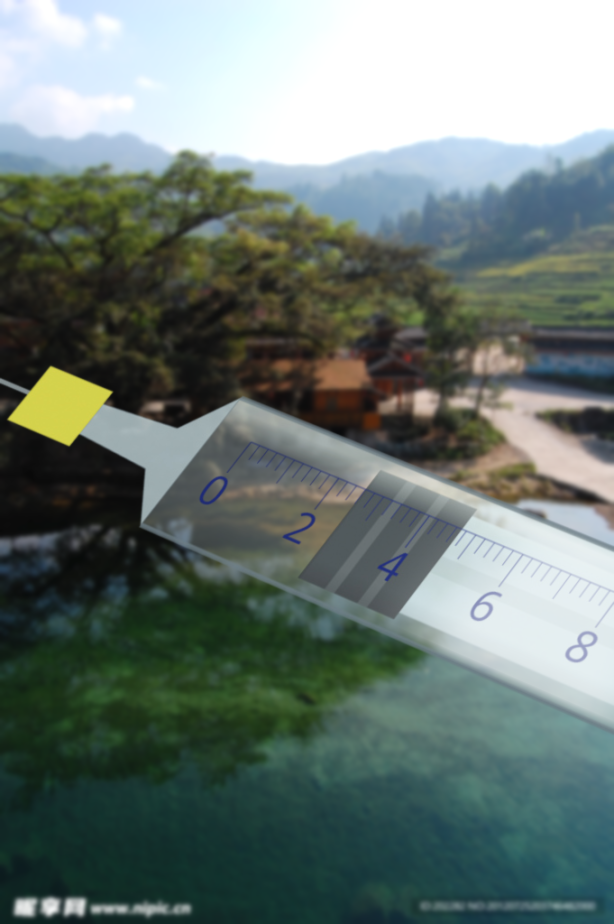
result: {"value": 2.6, "unit": "mL"}
